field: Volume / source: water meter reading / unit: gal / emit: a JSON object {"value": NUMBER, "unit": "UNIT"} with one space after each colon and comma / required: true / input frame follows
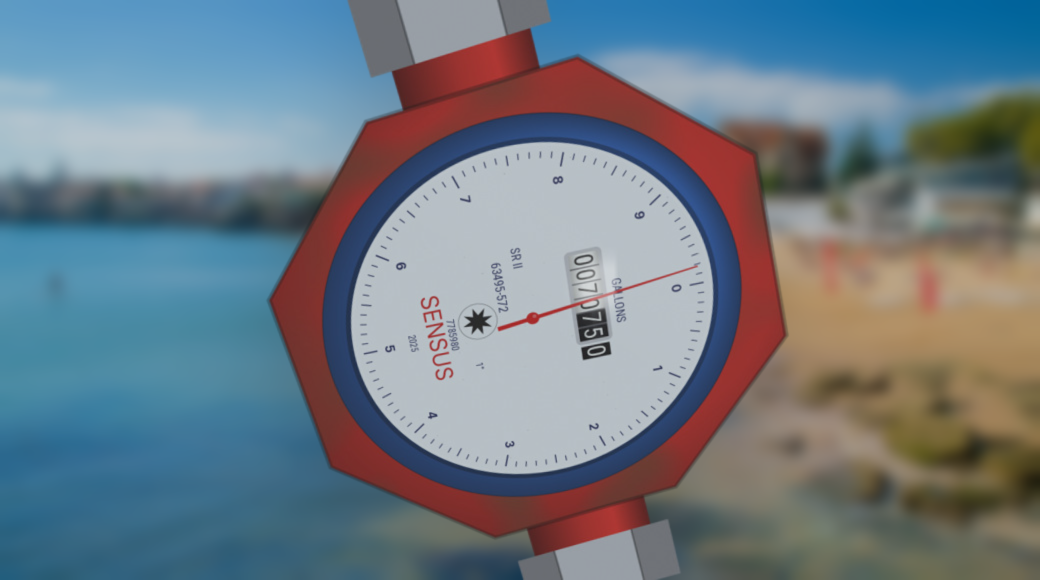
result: {"value": 70749.8, "unit": "gal"}
